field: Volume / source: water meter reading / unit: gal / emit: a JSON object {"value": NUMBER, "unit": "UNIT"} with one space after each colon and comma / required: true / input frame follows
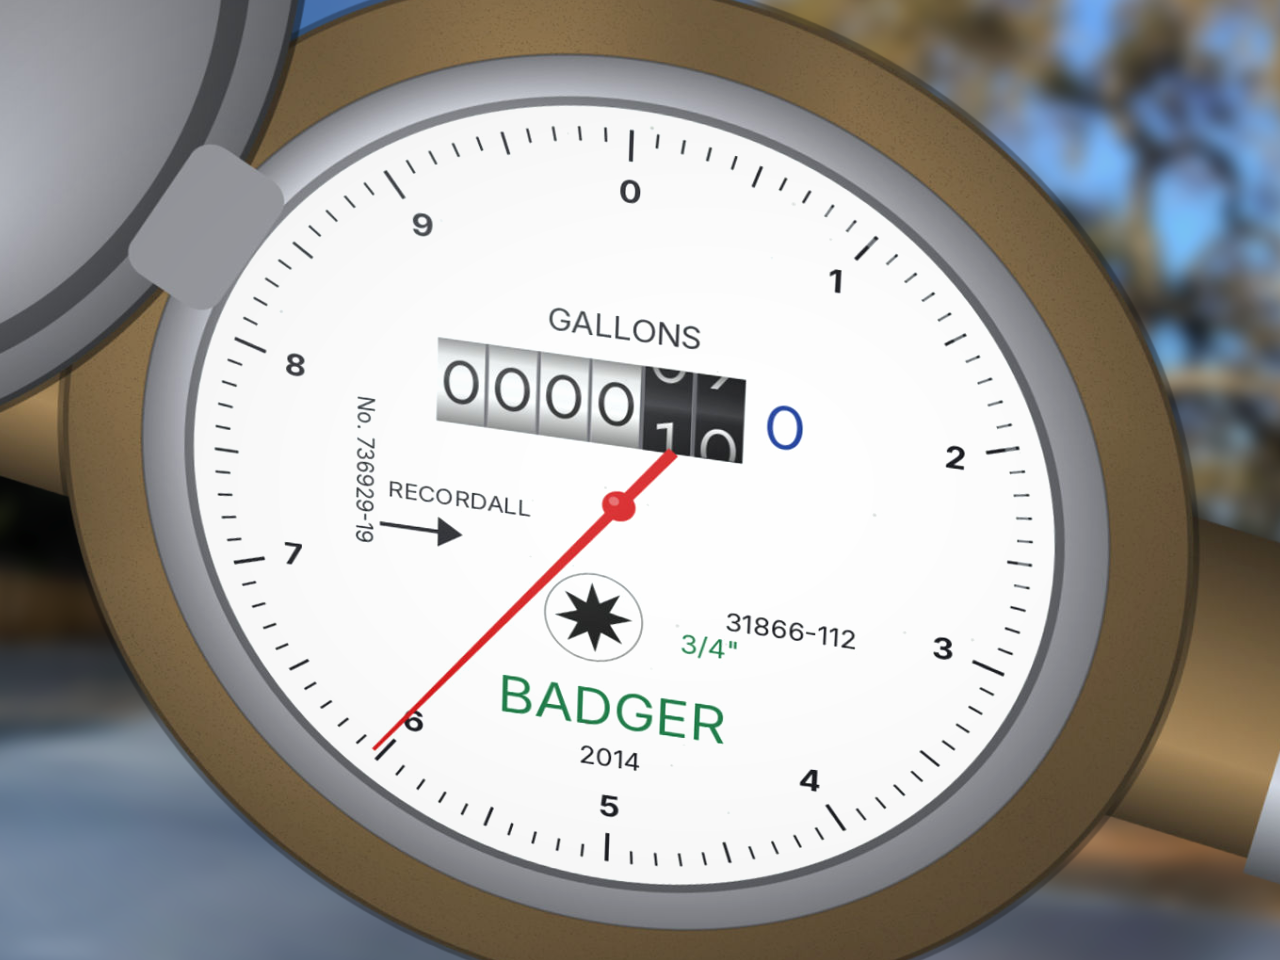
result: {"value": 96.0, "unit": "gal"}
